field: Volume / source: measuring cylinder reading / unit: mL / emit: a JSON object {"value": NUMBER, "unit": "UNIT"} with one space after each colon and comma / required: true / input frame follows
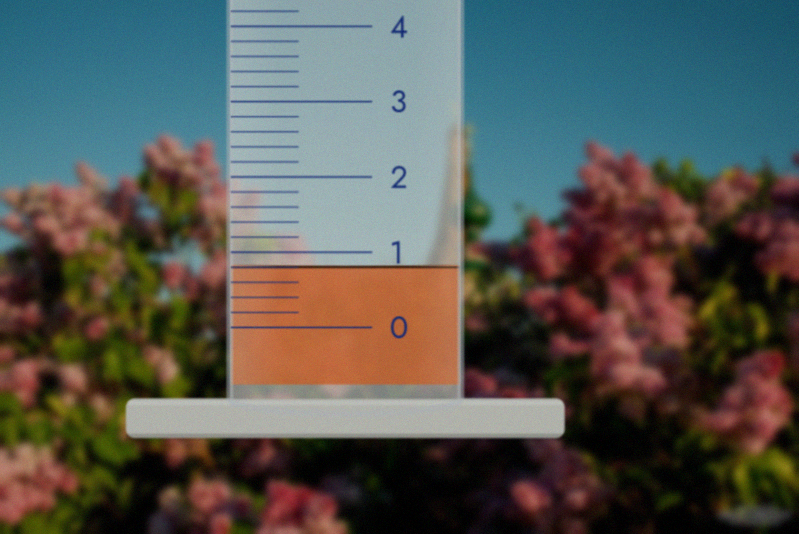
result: {"value": 0.8, "unit": "mL"}
